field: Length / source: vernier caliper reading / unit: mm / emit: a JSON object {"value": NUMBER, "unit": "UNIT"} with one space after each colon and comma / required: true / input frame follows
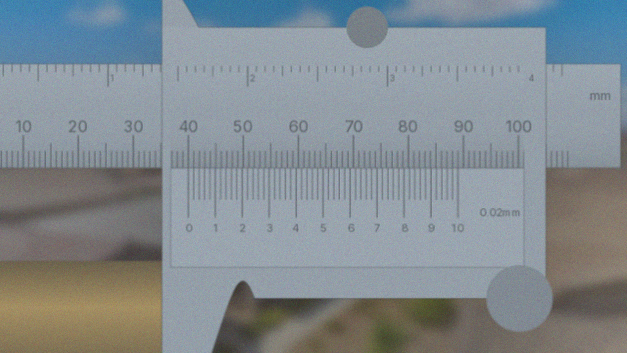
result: {"value": 40.0, "unit": "mm"}
